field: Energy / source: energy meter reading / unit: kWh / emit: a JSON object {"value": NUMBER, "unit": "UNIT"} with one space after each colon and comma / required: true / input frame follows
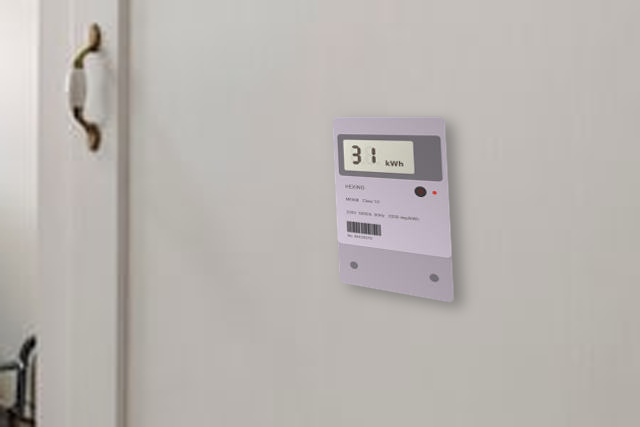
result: {"value": 31, "unit": "kWh"}
